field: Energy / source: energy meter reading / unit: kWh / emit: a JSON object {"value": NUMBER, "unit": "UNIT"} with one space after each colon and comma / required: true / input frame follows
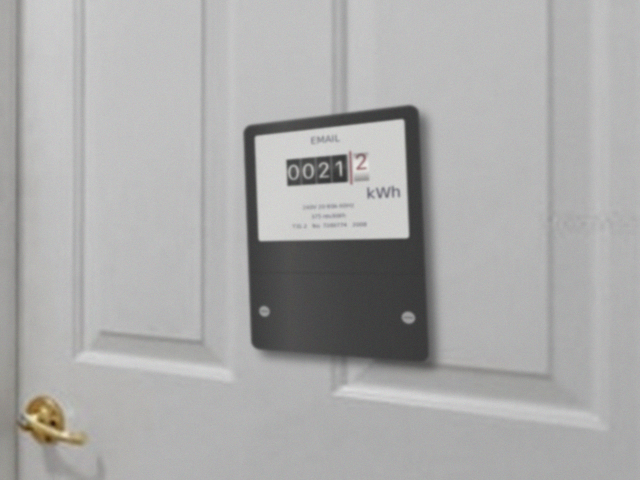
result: {"value": 21.2, "unit": "kWh"}
